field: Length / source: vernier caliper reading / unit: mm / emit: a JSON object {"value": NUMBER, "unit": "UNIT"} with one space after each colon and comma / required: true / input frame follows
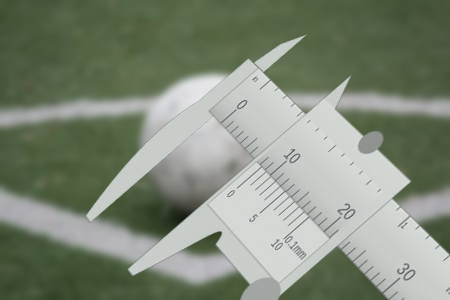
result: {"value": 8.4, "unit": "mm"}
